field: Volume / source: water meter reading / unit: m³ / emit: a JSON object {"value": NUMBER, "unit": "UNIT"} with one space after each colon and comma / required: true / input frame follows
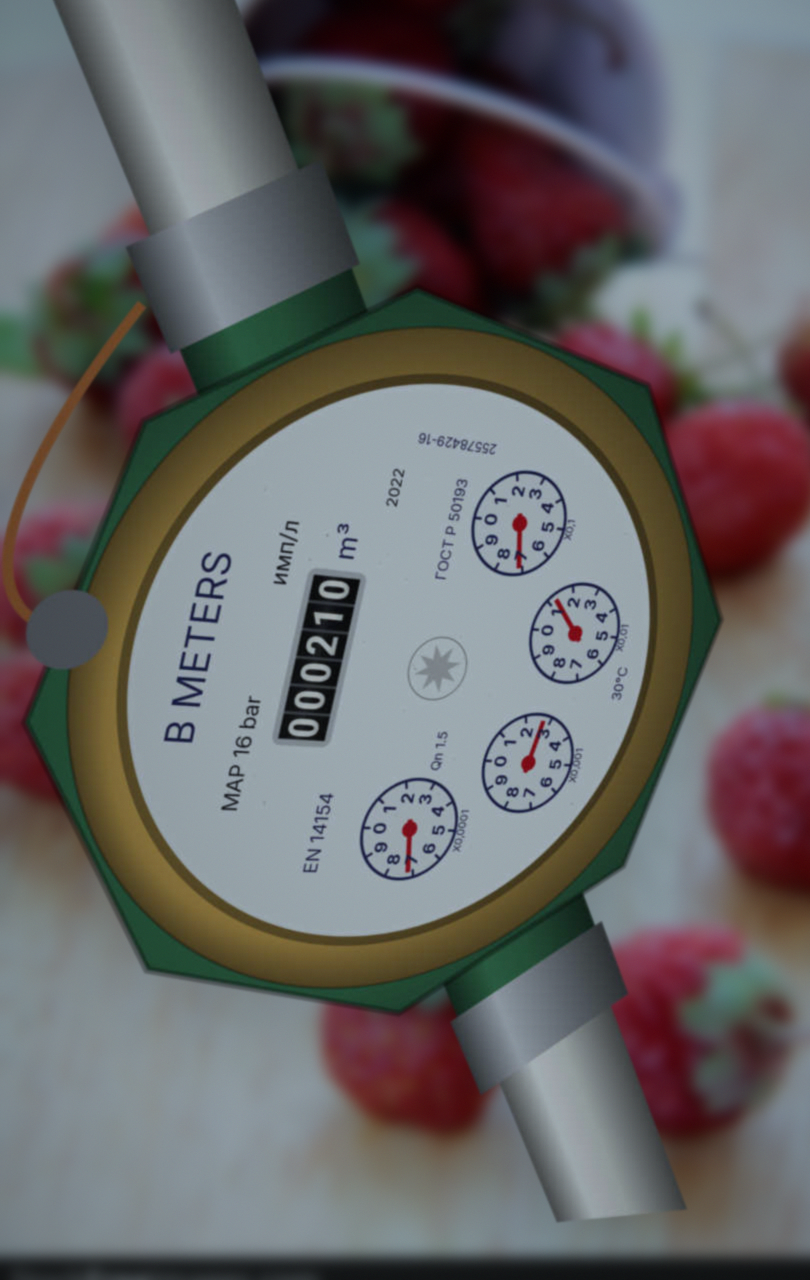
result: {"value": 210.7127, "unit": "m³"}
